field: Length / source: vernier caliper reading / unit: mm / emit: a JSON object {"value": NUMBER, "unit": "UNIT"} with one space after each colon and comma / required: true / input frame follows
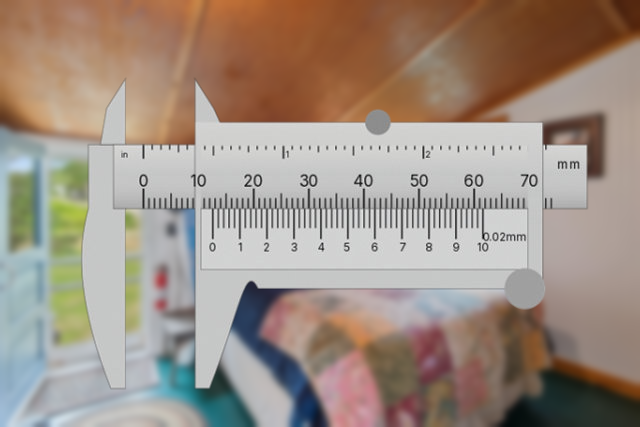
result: {"value": 12.6, "unit": "mm"}
